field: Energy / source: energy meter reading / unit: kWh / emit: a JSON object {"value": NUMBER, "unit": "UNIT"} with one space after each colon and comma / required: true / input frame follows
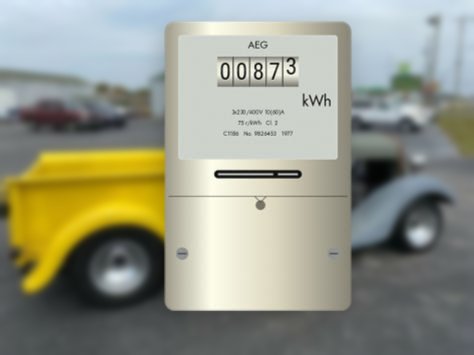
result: {"value": 873, "unit": "kWh"}
